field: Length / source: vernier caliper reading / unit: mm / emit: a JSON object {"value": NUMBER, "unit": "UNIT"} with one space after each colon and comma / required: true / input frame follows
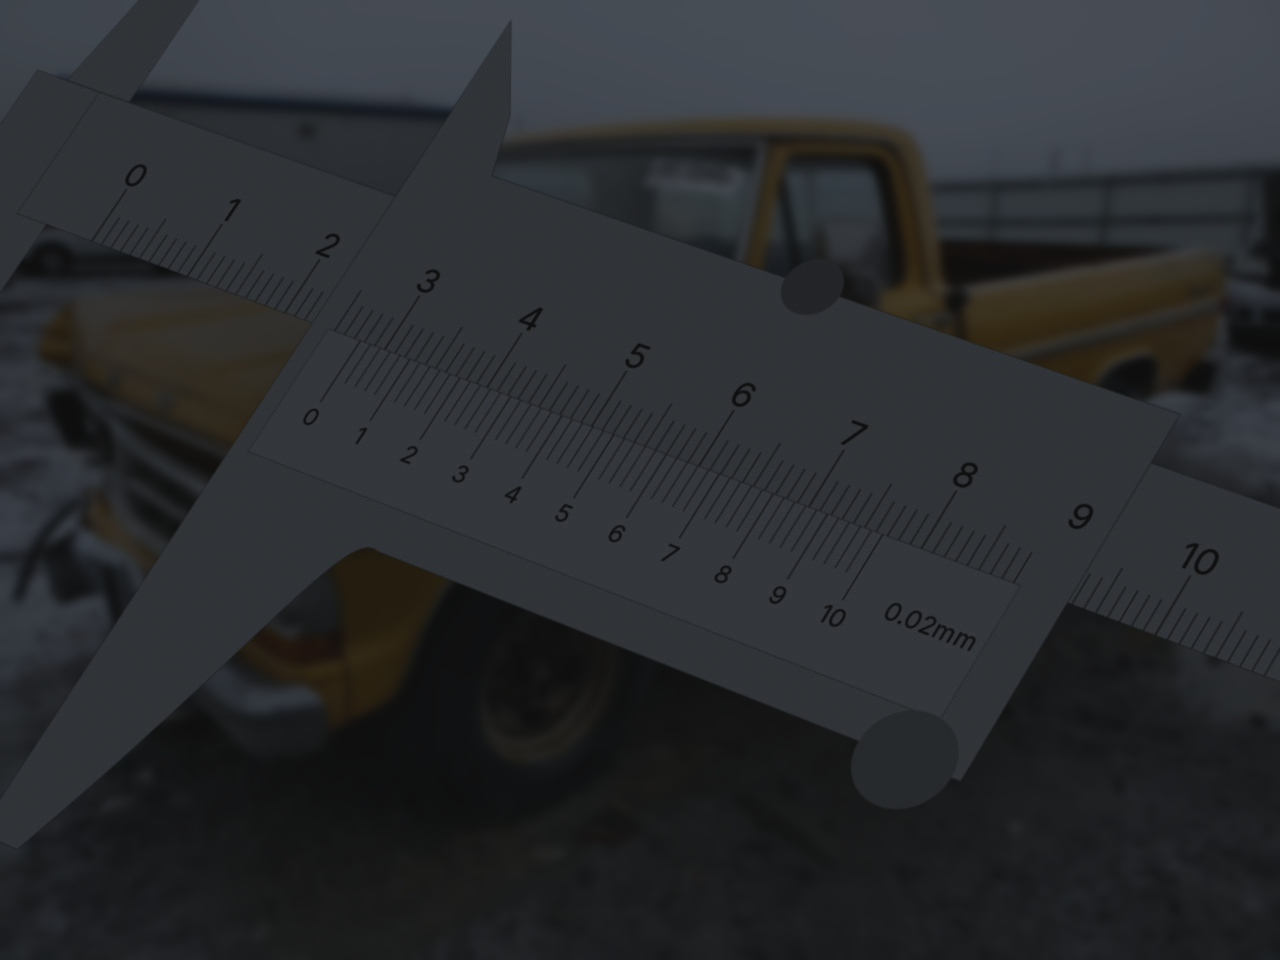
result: {"value": 27.6, "unit": "mm"}
